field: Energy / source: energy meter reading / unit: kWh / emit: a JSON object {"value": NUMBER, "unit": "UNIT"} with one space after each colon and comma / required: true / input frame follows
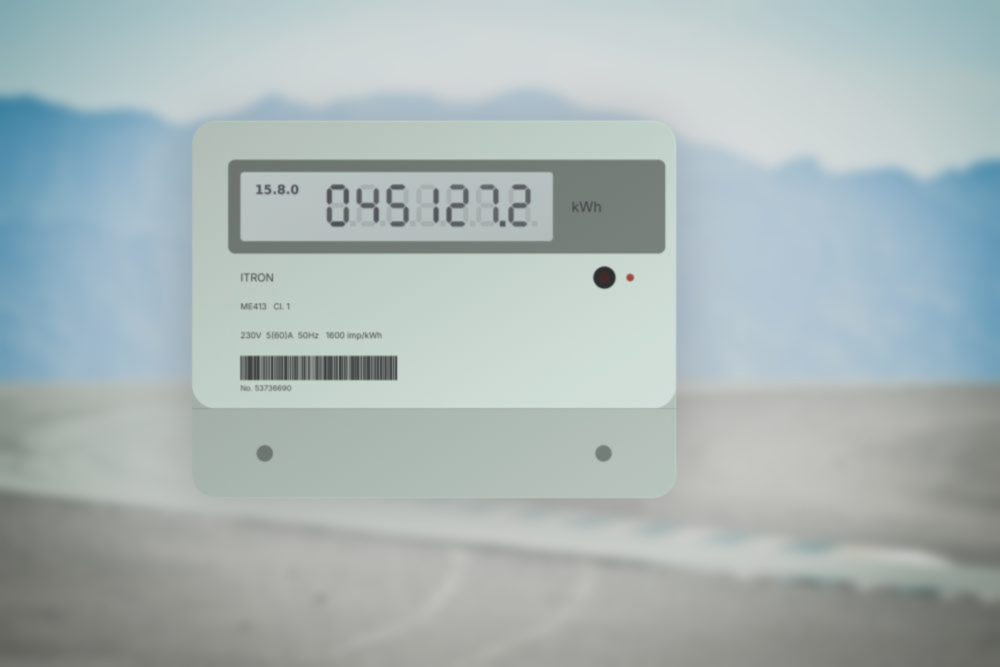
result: {"value": 45127.2, "unit": "kWh"}
